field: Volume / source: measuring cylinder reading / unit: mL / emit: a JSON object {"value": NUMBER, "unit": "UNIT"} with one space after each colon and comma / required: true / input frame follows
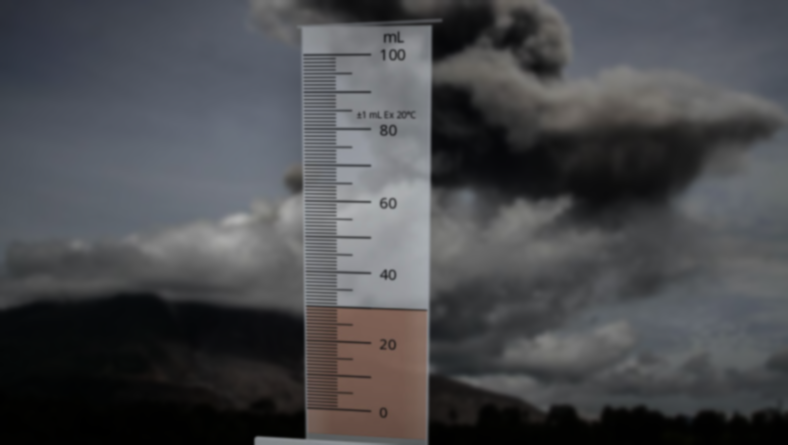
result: {"value": 30, "unit": "mL"}
